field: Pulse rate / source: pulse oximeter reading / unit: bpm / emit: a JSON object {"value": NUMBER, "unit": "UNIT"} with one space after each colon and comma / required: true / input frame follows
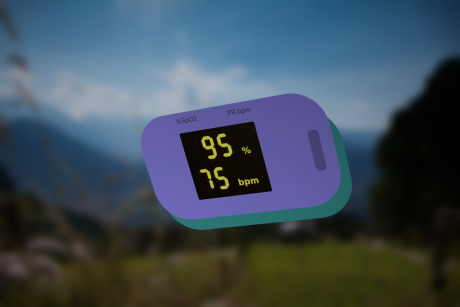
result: {"value": 75, "unit": "bpm"}
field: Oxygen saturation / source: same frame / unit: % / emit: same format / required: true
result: {"value": 95, "unit": "%"}
